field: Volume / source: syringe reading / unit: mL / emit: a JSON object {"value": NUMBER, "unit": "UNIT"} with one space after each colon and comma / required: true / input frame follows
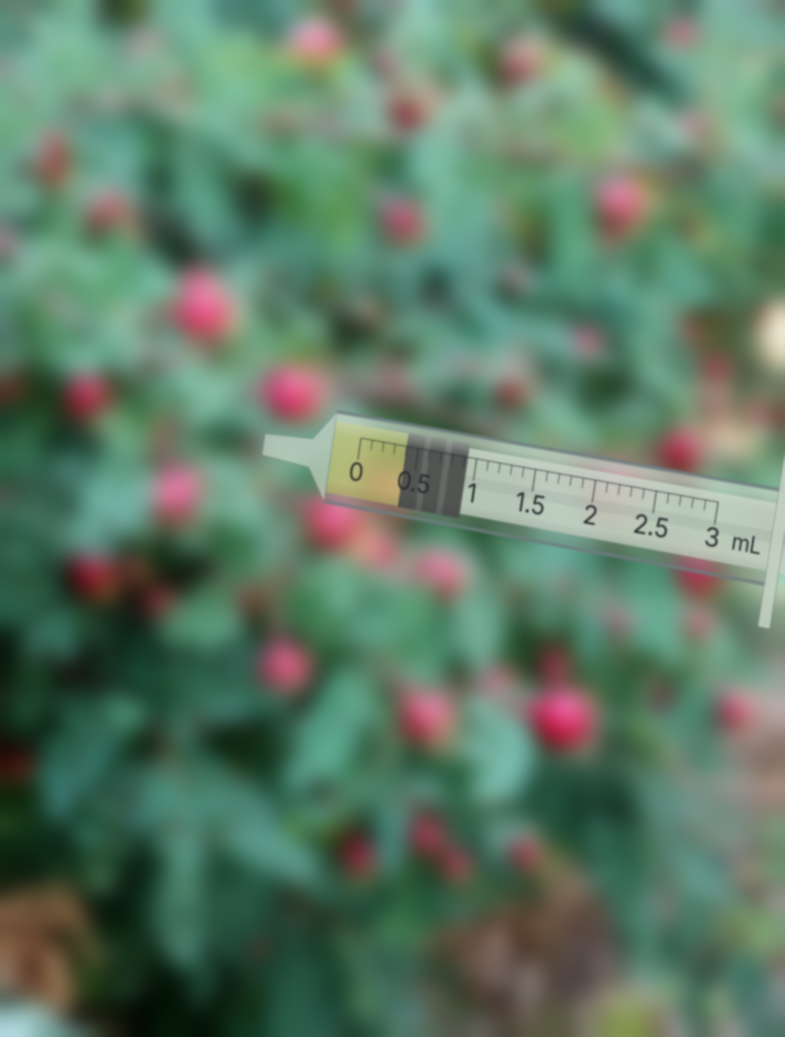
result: {"value": 0.4, "unit": "mL"}
